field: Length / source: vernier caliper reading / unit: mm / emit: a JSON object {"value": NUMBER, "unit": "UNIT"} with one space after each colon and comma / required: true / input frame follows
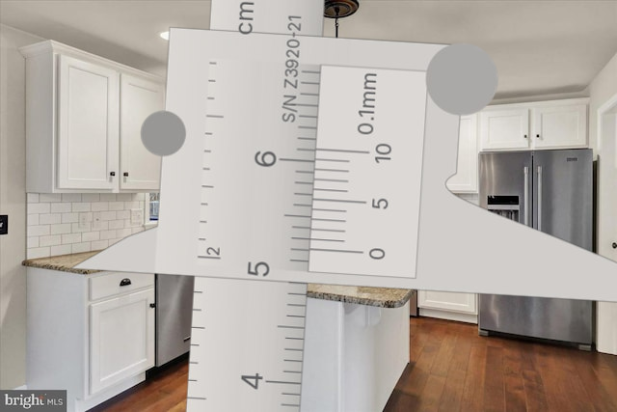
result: {"value": 52.1, "unit": "mm"}
